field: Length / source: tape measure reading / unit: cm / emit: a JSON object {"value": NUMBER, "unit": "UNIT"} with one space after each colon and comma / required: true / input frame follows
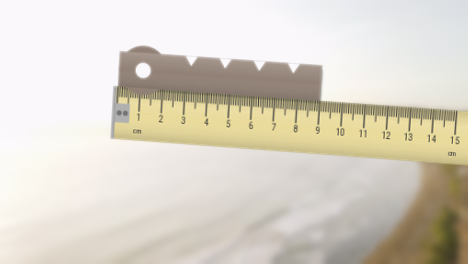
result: {"value": 9, "unit": "cm"}
